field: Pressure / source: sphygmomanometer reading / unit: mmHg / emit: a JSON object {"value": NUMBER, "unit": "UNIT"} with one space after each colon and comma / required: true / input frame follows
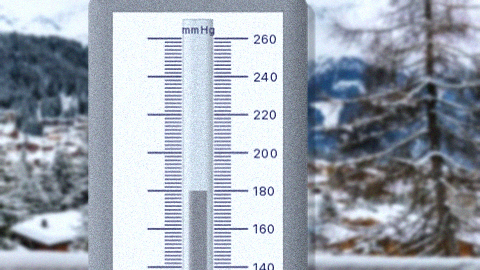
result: {"value": 180, "unit": "mmHg"}
